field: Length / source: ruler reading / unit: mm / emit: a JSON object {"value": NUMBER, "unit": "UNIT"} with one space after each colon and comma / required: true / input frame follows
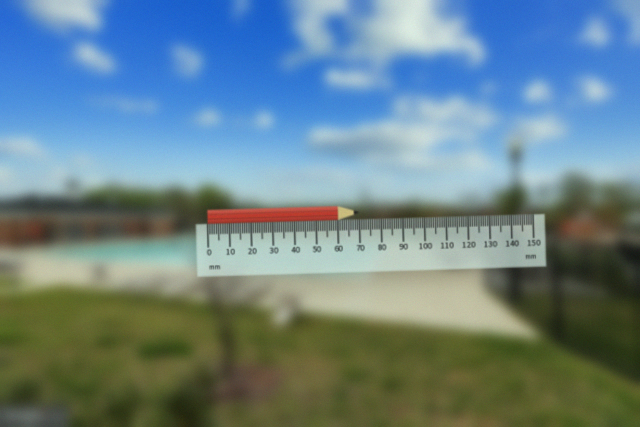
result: {"value": 70, "unit": "mm"}
